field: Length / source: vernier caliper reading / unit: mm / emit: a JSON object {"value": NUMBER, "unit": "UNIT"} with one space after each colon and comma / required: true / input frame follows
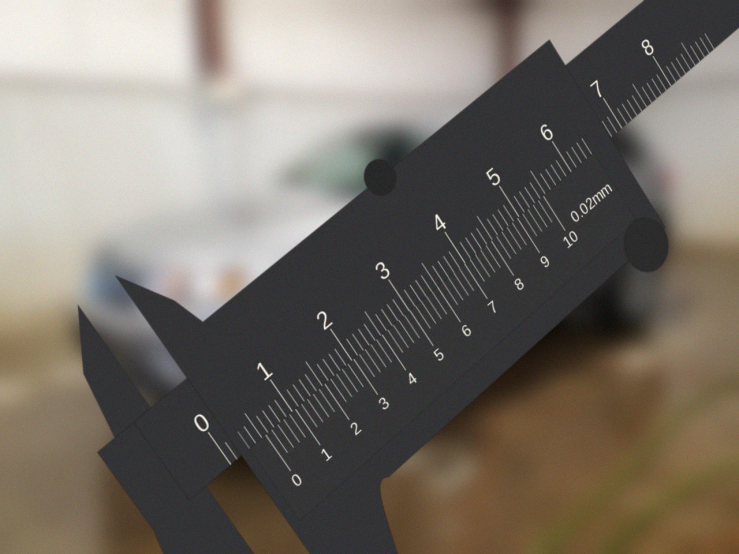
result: {"value": 5.6, "unit": "mm"}
